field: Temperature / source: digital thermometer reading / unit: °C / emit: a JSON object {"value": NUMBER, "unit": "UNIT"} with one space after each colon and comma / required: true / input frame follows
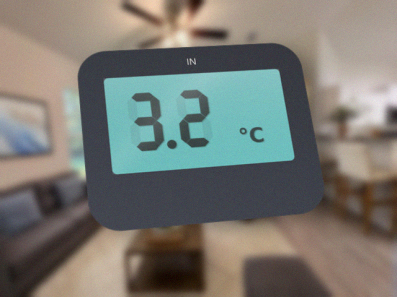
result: {"value": 3.2, "unit": "°C"}
